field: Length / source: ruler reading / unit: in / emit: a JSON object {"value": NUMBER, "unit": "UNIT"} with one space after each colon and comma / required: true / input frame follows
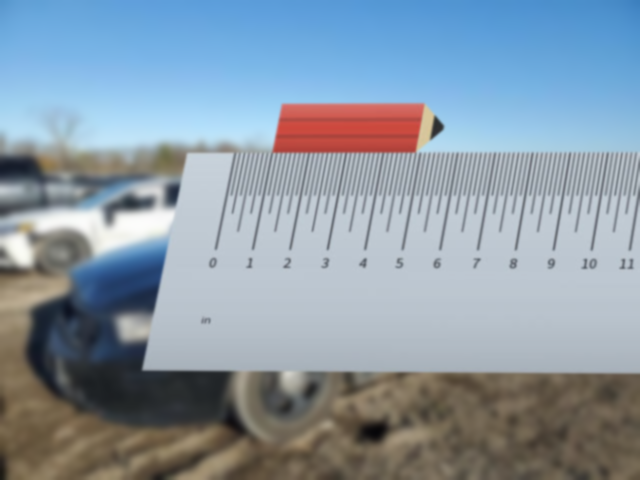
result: {"value": 4.5, "unit": "in"}
